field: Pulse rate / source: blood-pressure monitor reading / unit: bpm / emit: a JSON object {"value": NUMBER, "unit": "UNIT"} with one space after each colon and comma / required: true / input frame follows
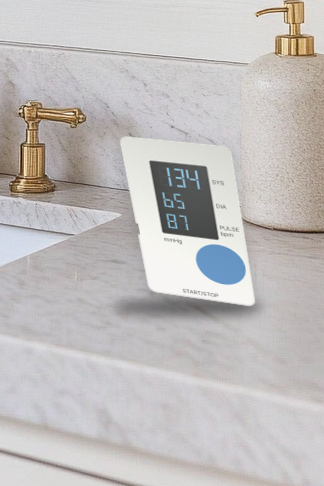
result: {"value": 87, "unit": "bpm"}
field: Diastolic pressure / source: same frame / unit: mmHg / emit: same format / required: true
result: {"value": 65, "unit": "mmHg"}
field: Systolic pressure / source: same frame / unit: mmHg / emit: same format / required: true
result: {"value": 134, "unit": "mmHg"}
